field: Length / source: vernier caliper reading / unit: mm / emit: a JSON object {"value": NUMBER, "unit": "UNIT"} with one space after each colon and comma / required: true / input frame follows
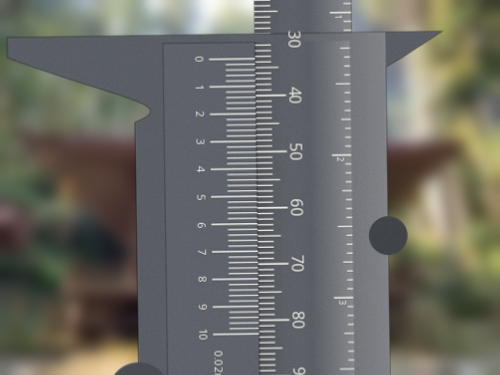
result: {"value": 33.4, "unit": "mm"}
